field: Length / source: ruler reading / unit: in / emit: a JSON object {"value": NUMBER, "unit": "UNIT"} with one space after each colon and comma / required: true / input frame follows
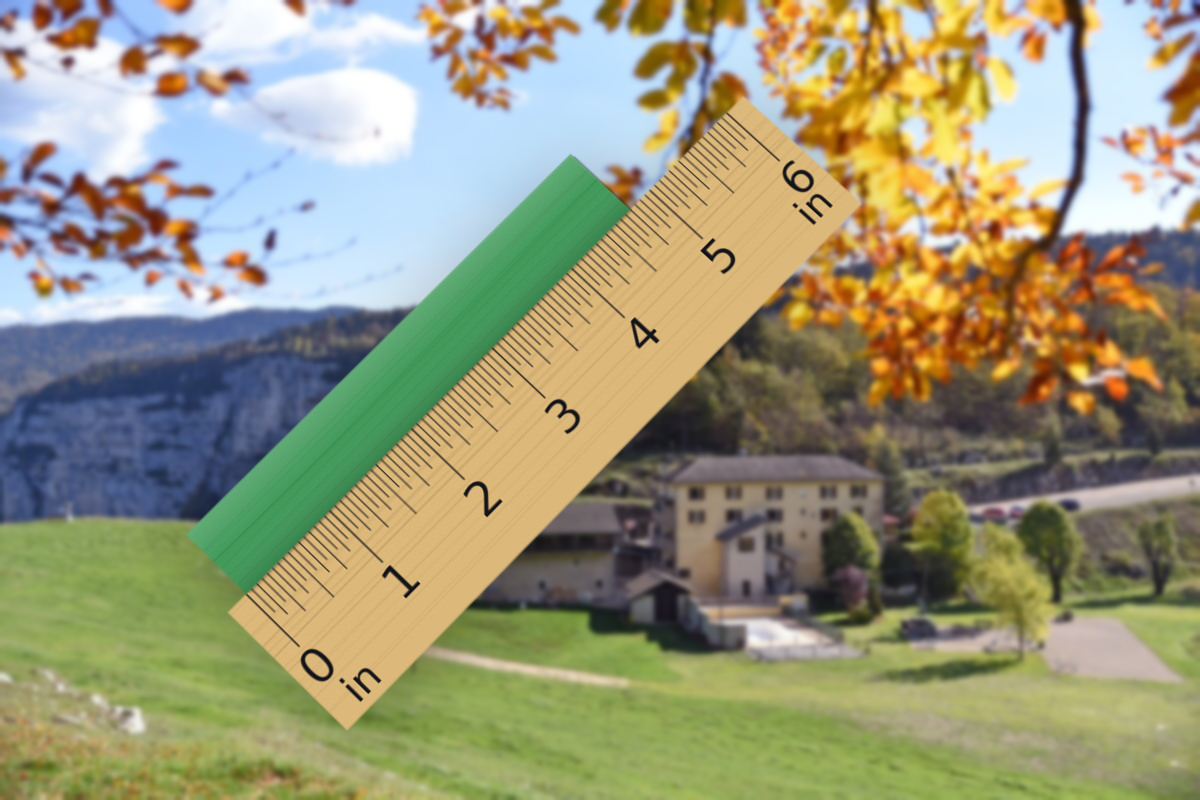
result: {"value": 4.75, "unit": "in"}
